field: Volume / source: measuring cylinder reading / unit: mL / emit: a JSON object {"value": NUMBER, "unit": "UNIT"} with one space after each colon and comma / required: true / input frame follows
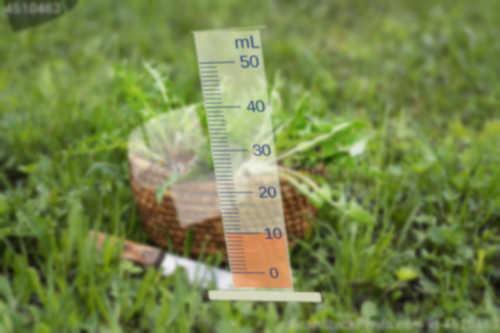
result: {"value": 10, "unit": "mL"}
